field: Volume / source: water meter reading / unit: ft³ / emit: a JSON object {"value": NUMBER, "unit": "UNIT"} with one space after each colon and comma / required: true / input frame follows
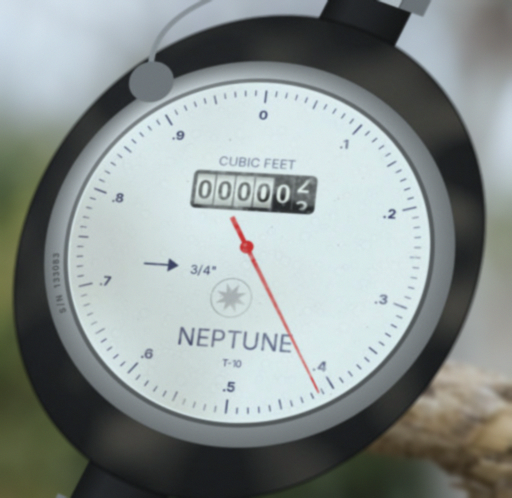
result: {"value": 2.41, "unit": "ft³"}
